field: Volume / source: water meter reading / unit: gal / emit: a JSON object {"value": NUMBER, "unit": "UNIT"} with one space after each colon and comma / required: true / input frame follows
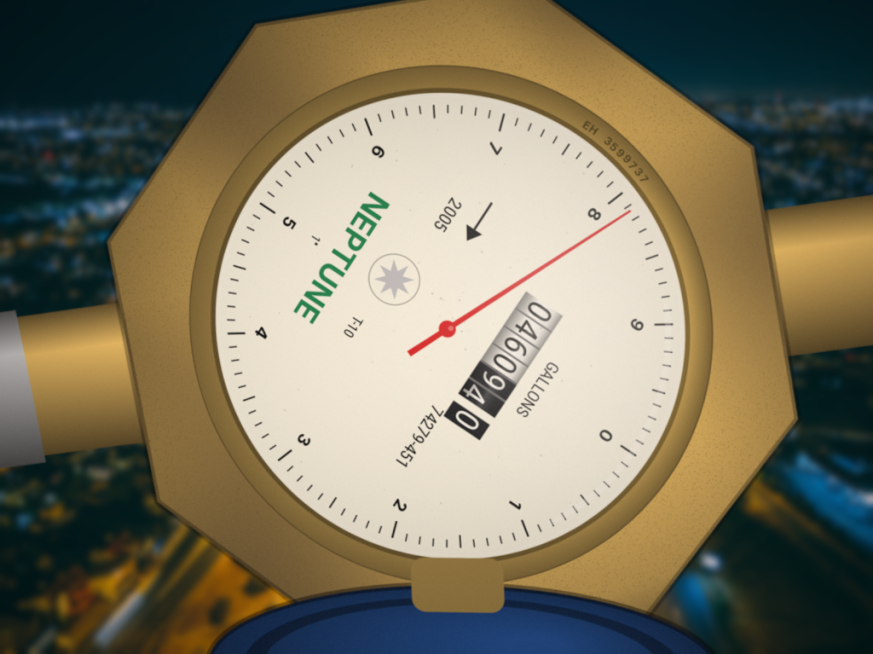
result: {"value": 460938.1, "unit": "gal"}
